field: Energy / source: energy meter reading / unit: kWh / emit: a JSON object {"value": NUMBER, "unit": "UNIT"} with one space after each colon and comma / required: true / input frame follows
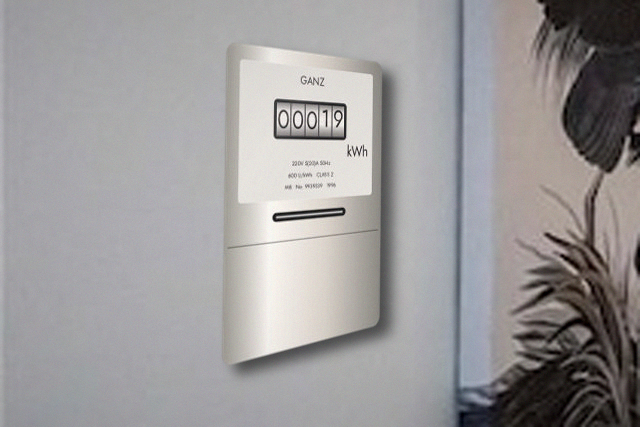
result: {"value": 19, "unit": "kWh"}
